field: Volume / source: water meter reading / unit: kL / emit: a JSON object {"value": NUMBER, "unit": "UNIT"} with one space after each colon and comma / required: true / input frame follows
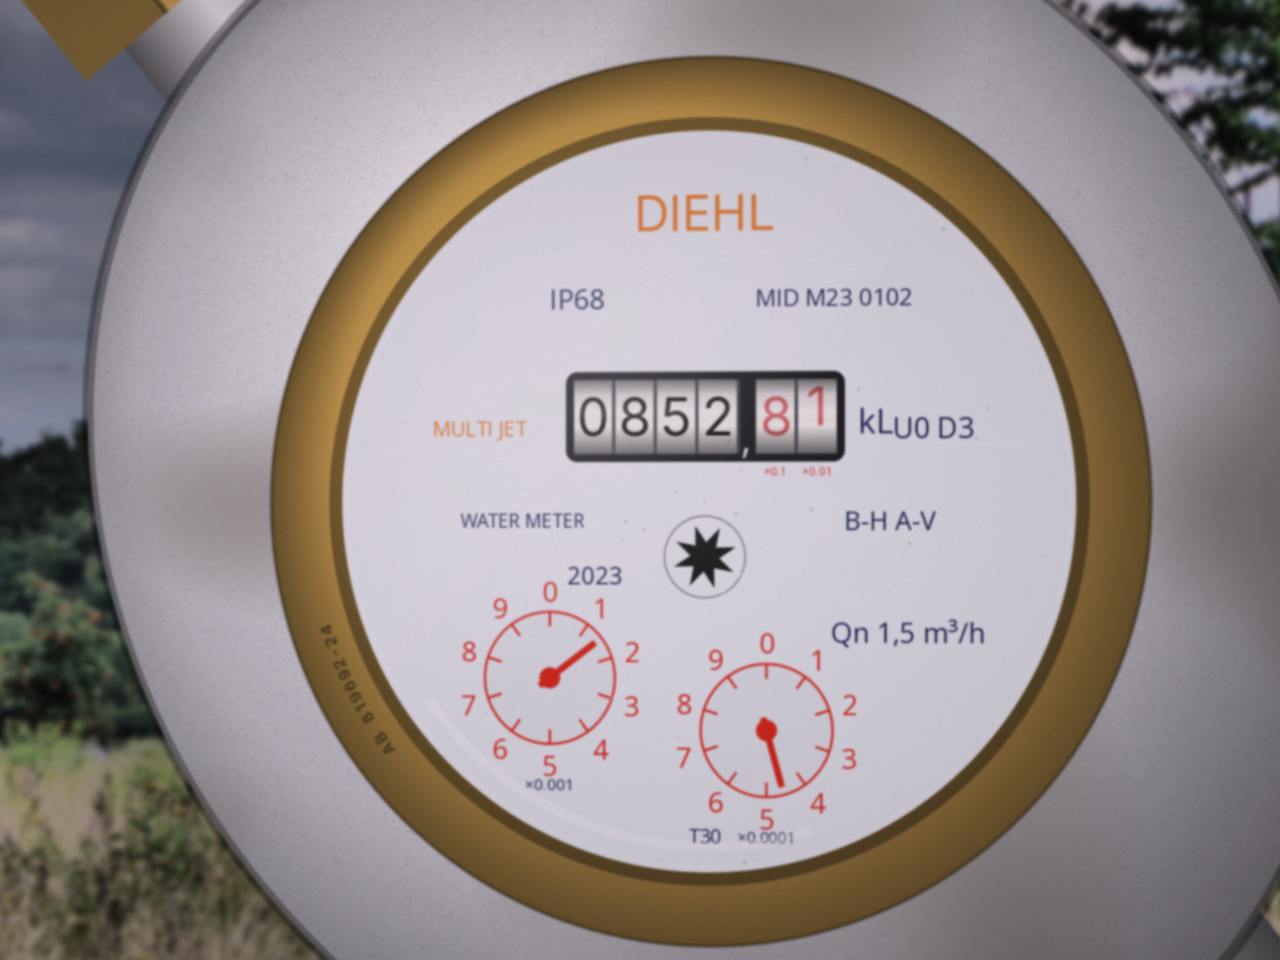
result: {"value": 852.8114, "unit": "kL"}
